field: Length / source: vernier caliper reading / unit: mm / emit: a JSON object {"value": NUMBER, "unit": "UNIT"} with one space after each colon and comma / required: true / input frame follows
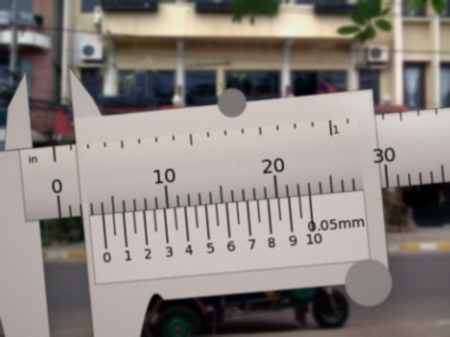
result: {"value": 4.0, "unit": "mm"}
